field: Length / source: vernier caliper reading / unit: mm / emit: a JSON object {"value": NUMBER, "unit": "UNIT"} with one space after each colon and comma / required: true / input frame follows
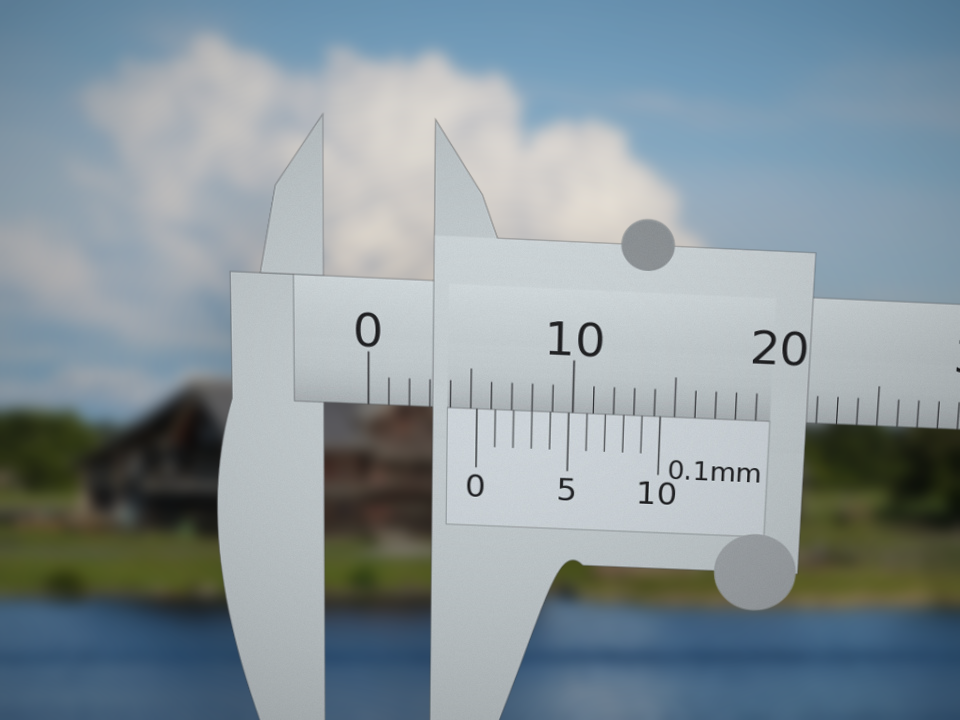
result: {"value": 5.3, "unit": "mm"}
